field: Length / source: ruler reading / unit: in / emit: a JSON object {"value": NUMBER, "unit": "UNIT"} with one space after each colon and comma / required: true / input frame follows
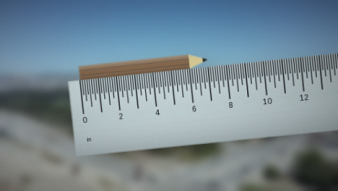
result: {"value": 7, "unit": "in"}
